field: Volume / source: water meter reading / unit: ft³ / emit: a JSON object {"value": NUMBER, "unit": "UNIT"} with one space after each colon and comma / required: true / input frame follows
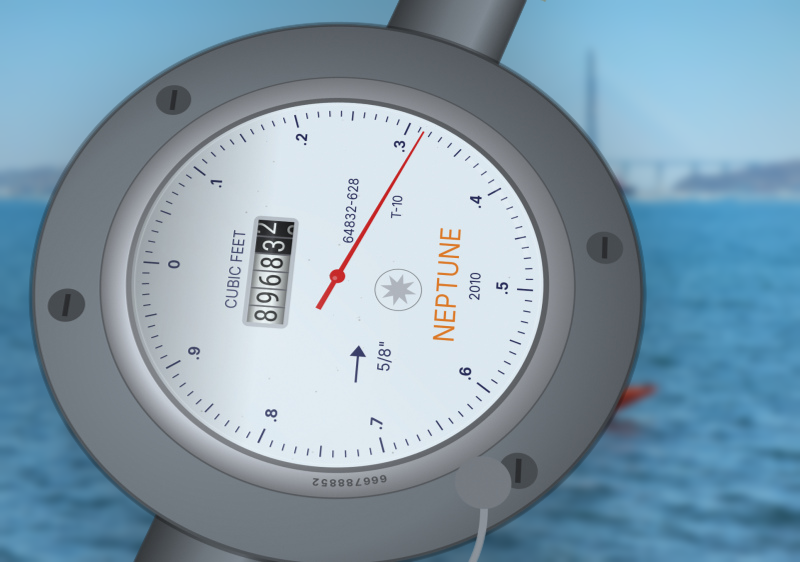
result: {"value": 896832.31, "unit": "ft³"}
